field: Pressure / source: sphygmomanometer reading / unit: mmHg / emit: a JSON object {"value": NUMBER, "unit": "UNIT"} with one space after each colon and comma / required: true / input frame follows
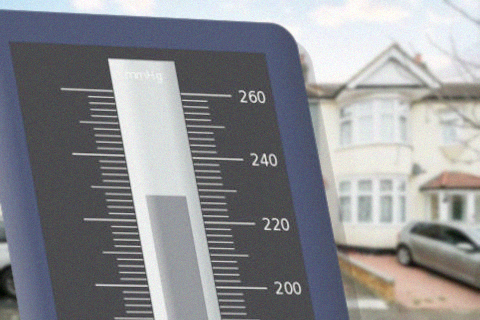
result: {"value": 228, "unit": "mmHg"}
